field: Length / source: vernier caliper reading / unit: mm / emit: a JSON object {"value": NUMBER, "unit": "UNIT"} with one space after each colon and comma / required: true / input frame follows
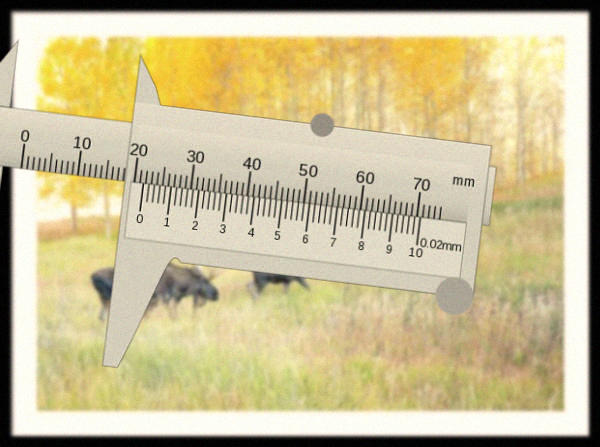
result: {"value": 21.6, "unit": "mm"}
